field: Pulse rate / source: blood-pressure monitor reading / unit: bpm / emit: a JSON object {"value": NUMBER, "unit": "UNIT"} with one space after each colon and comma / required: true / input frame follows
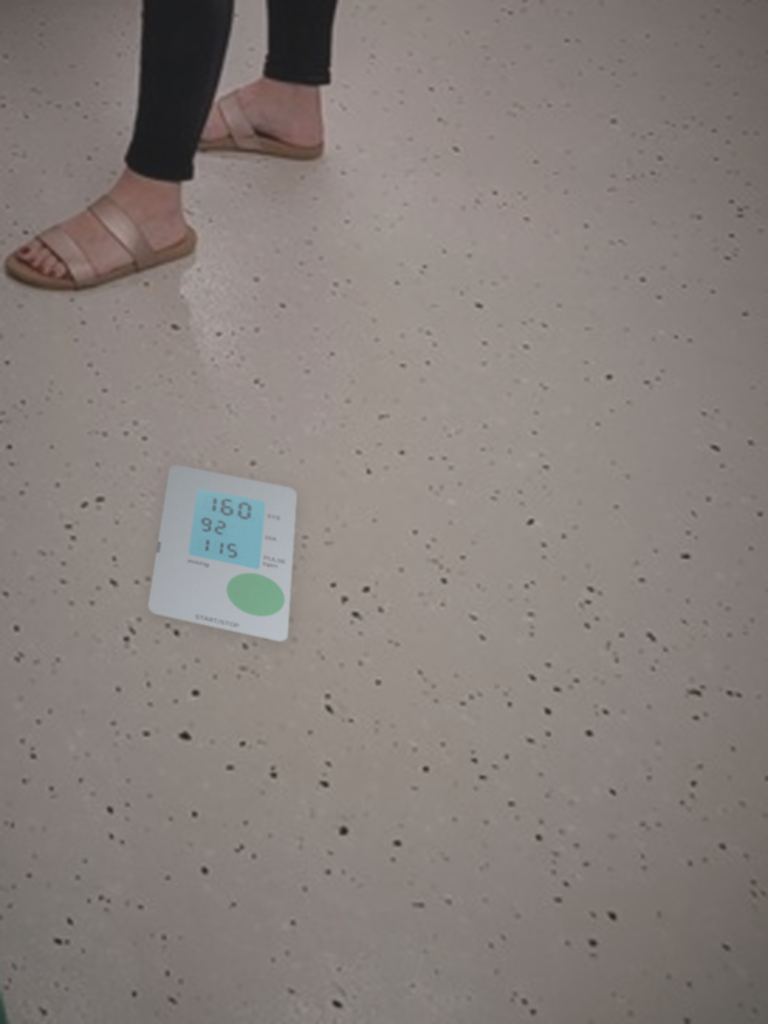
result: {"value": 115, "unit": "bpm"}
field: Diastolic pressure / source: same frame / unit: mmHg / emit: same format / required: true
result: {"value": 92, "unit": "mmHg"}
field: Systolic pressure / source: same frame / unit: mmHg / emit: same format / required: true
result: {"value": 160, "unit": "mmHg"}
